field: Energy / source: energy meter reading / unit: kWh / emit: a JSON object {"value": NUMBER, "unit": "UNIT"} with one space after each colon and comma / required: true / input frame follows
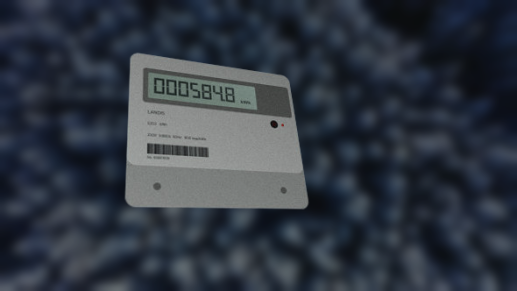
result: {"value": 584.8, "unit": "kWh"}
